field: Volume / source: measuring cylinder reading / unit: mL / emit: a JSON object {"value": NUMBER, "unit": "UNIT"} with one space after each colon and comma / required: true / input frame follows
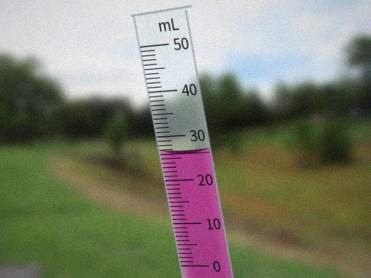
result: {"value": 26, "unit": "mL"}
